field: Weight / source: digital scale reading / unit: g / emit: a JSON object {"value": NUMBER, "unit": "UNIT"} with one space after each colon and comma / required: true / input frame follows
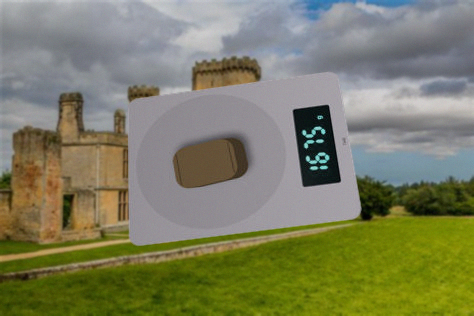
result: {"value": 1675, "unit": "g"}
